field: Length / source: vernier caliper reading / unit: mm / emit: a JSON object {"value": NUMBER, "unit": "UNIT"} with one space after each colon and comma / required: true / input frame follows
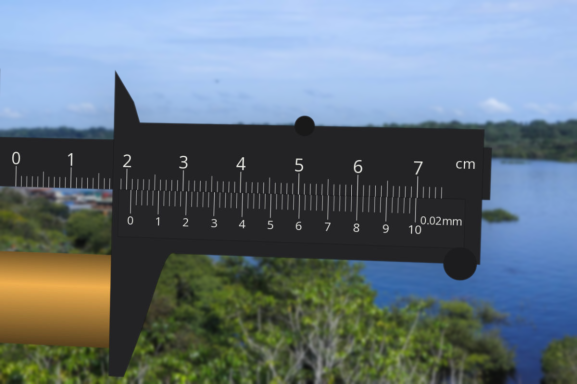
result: {"value": 20.8, "unit": "mm"}
